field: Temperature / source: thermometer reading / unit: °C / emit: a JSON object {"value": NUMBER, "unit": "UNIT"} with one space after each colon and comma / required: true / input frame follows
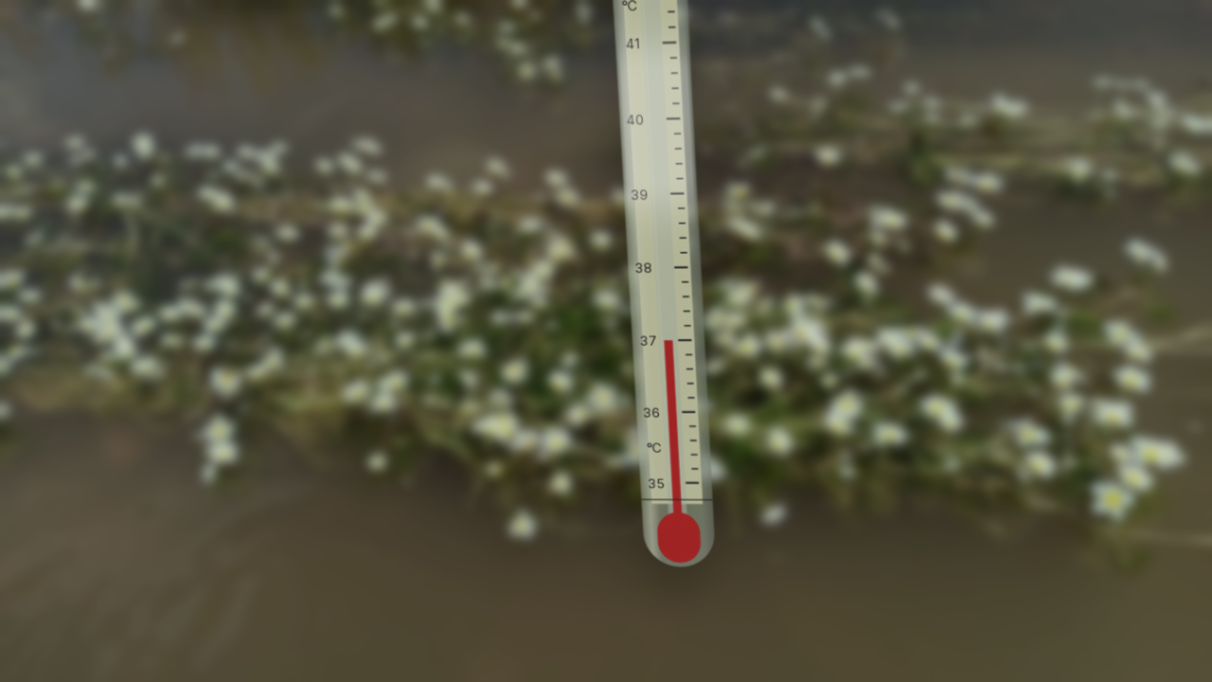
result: {"value": 37, "unit": "°C"}
